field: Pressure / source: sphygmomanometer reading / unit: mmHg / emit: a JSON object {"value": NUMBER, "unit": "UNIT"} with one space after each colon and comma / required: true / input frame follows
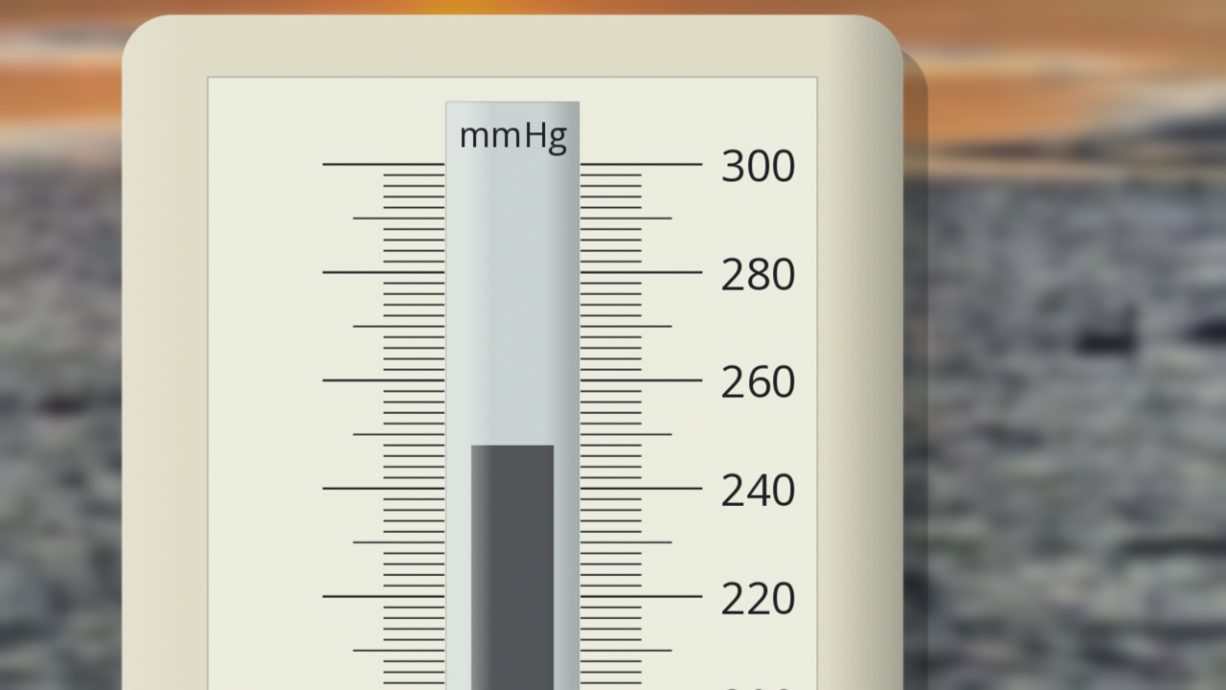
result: {"value": 248, "unit": "mmHg"}
